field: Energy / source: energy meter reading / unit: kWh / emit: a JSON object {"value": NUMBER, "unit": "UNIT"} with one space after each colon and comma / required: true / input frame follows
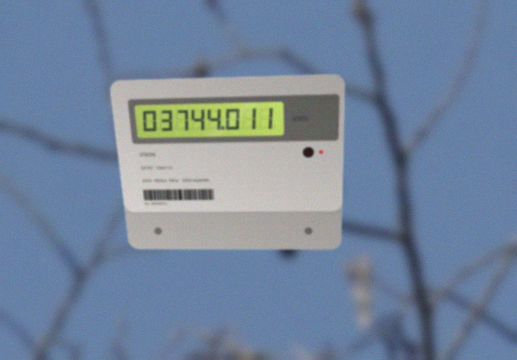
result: {"value": 3744.011, "unit": "kWh"}
